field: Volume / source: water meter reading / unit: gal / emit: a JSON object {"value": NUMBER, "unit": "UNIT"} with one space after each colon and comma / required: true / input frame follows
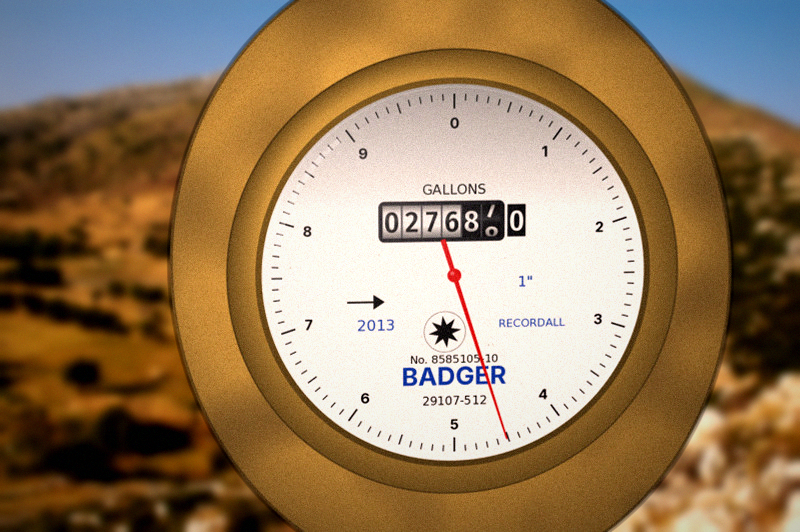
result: {"value": 276874.5, "unit": "gal"}
